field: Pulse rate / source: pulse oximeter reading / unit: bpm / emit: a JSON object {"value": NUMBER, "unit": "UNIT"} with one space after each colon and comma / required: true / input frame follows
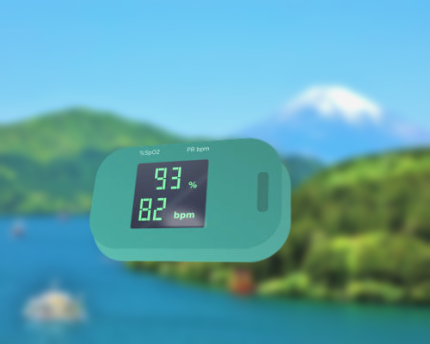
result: {"value": 82, "unit": "bpm"}
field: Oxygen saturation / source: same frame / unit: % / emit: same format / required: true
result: {"value": 93, "unit": "%"}
